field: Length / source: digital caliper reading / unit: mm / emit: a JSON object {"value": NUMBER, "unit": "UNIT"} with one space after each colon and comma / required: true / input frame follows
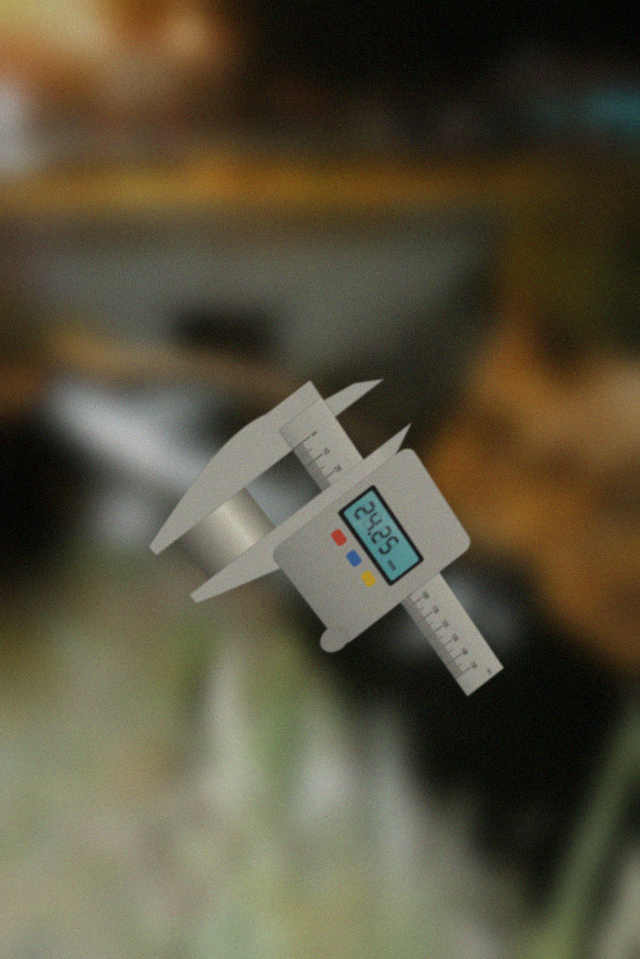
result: {"value": 24.25, "unit": "mm"}
